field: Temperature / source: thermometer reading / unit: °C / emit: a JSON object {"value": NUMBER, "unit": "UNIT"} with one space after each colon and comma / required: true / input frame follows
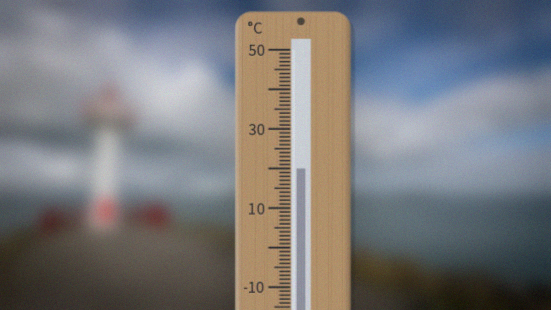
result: {"value": 20, "unit": "°C"}
